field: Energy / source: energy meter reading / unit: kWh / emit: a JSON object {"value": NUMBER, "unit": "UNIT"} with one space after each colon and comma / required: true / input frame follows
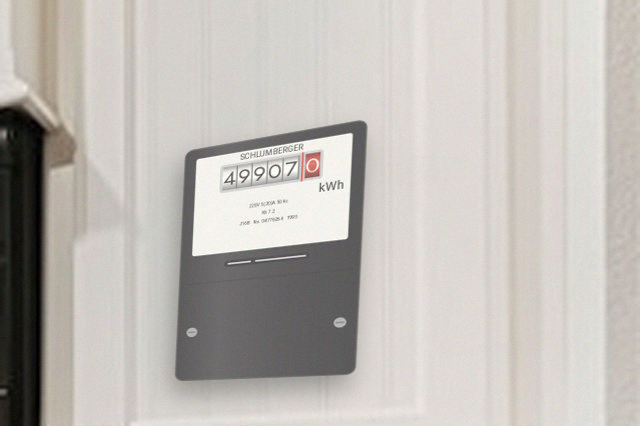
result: {"value": 49907.0, "unit": "kWh"}
